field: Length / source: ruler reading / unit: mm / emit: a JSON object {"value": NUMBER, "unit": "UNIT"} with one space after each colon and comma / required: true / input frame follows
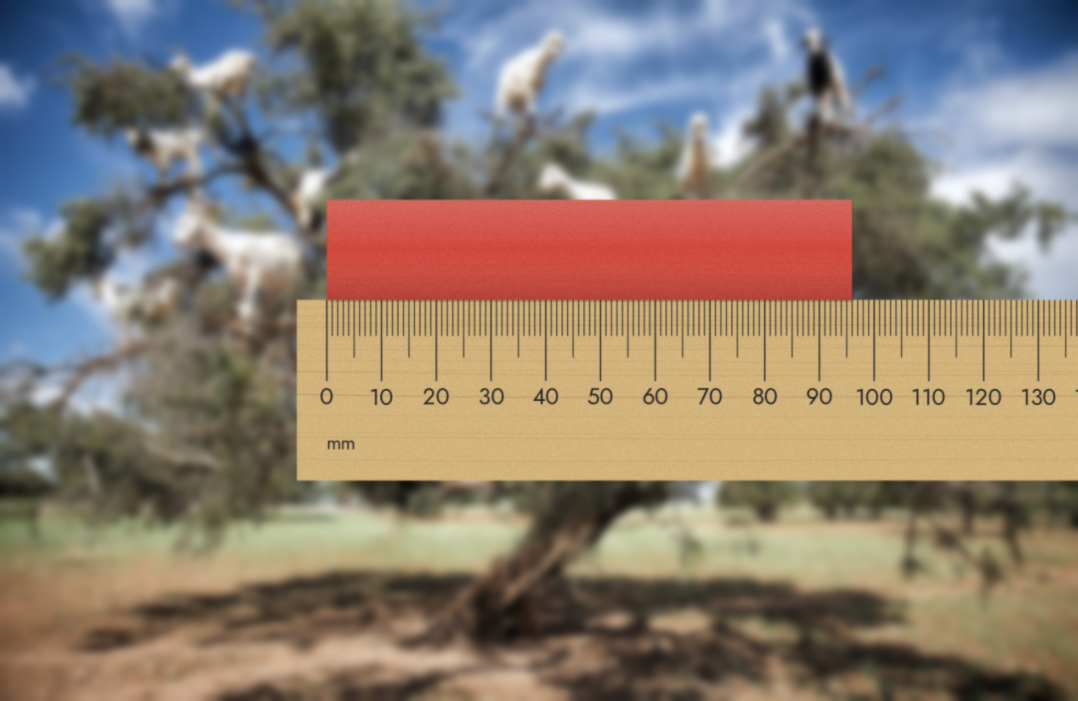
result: {"value": 96, "unit": "mm"}
